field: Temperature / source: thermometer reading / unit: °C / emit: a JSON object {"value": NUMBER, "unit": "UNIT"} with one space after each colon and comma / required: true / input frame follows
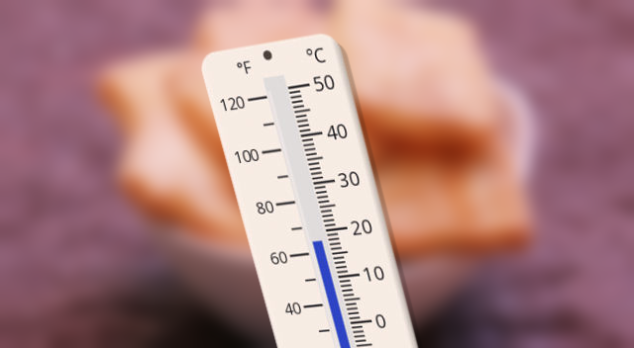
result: {"value": 18, "unit": "°C"}
